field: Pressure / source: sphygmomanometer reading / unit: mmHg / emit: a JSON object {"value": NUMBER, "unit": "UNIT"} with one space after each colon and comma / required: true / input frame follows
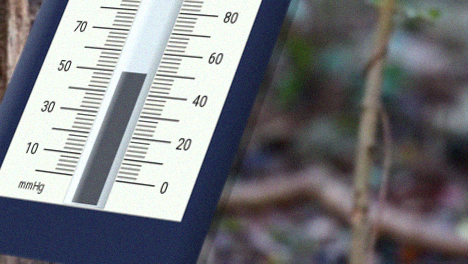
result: {"value": 50, "unit": "mmHg"}
